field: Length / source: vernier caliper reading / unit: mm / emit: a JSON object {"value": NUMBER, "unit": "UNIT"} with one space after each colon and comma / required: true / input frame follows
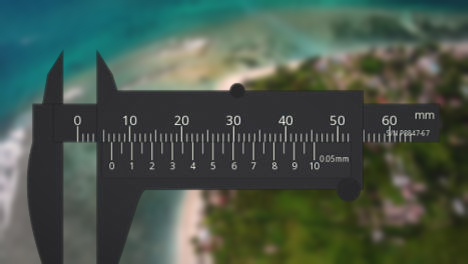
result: {"value": 6.5, "unit": "mm"}
